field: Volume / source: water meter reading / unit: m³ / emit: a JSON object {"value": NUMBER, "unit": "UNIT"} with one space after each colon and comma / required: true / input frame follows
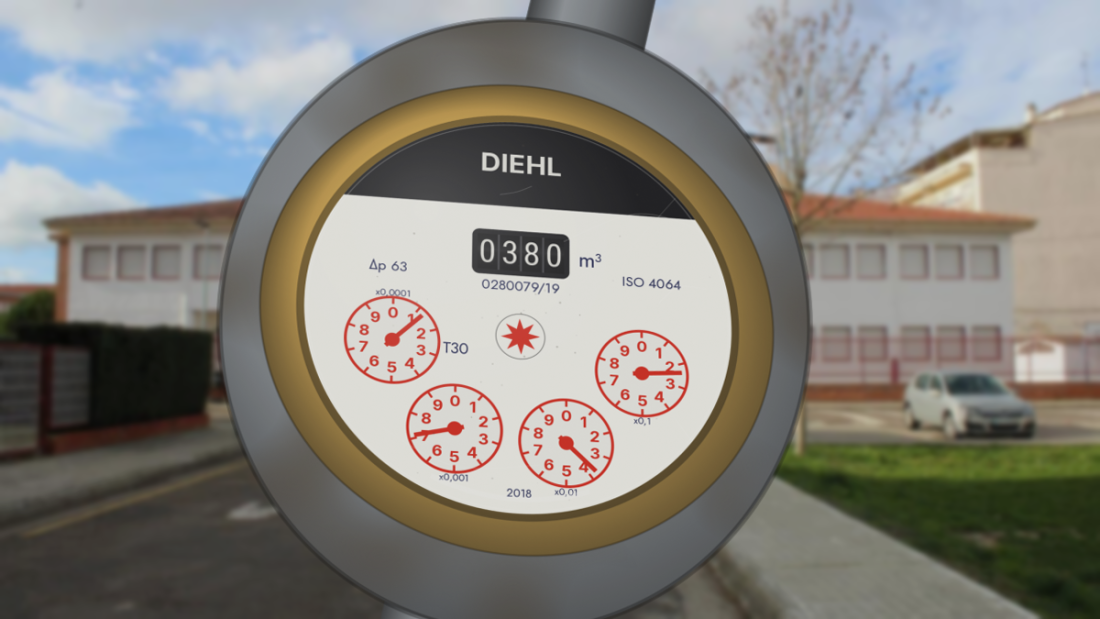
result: {"value": 380.2371, "unit": "m³"}
